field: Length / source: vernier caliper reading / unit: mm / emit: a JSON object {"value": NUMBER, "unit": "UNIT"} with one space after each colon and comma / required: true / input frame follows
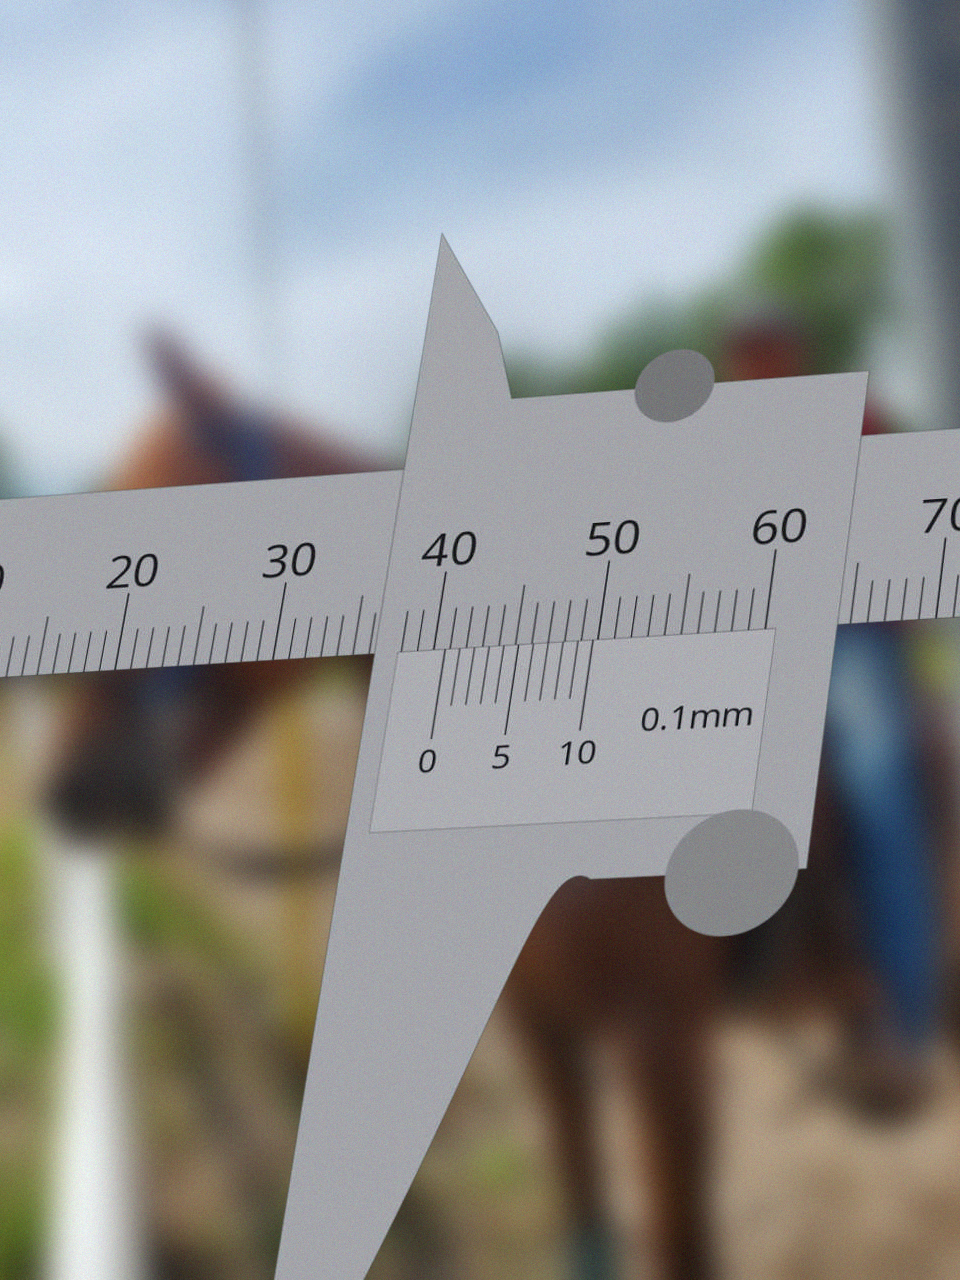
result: {"value": 40.7, "unit": "mm"}
